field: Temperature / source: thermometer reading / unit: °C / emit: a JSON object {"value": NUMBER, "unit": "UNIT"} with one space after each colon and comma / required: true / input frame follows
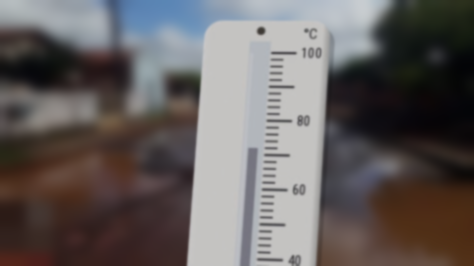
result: {"value": 72, "unit": "°C"}
